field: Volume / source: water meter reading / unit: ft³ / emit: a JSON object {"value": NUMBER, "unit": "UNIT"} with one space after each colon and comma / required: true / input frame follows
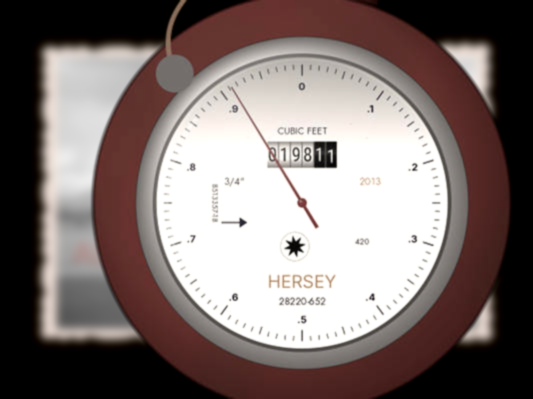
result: {"value": 19810.91, "unit": "ft³"}
